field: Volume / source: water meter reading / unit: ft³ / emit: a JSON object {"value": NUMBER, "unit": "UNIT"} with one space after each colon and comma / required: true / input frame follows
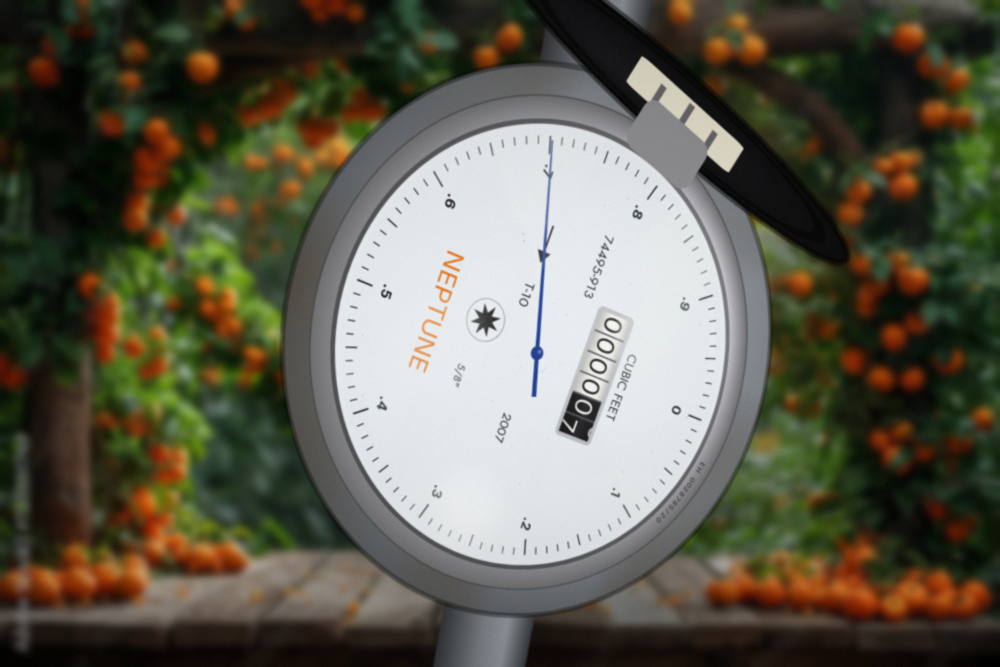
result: {"value": 6.70, "unit": "ft³"}
